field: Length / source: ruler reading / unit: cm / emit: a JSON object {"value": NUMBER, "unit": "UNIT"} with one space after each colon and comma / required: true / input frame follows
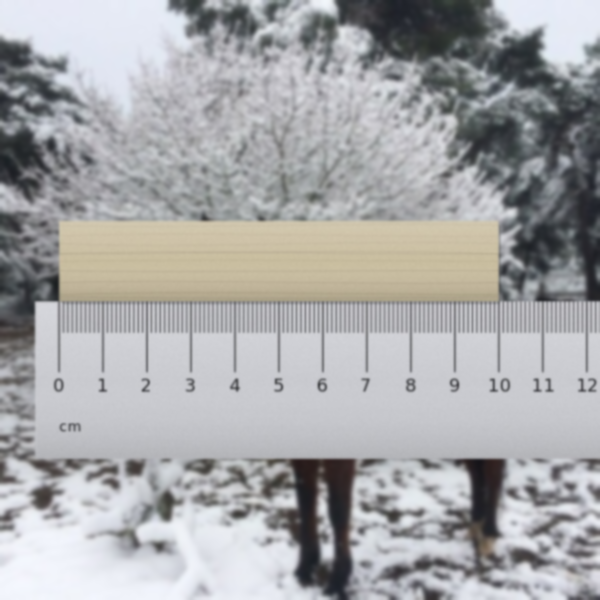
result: {"value": 10, "unit": "cm"}
